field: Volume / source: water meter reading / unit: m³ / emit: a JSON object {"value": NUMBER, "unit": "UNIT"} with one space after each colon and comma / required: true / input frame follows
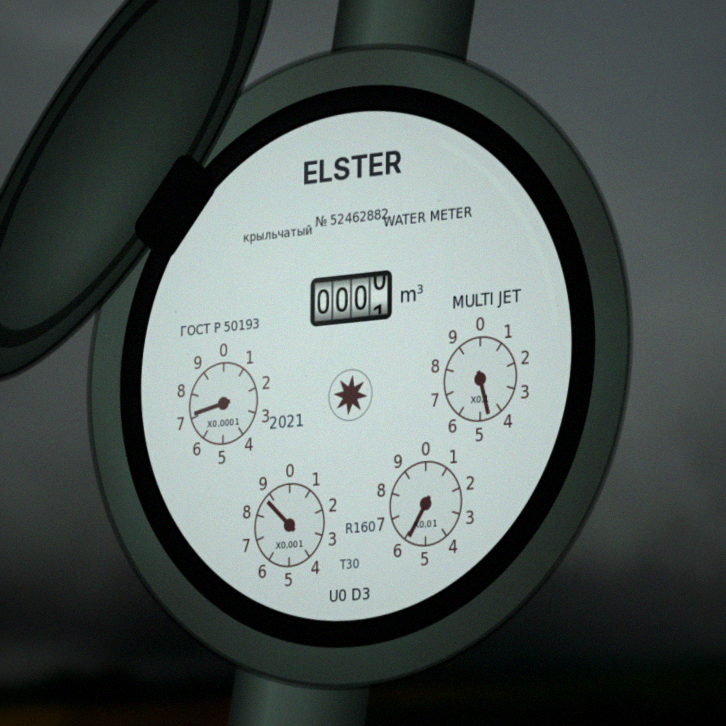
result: {"value": 0.4587, "unit": "m³"}
